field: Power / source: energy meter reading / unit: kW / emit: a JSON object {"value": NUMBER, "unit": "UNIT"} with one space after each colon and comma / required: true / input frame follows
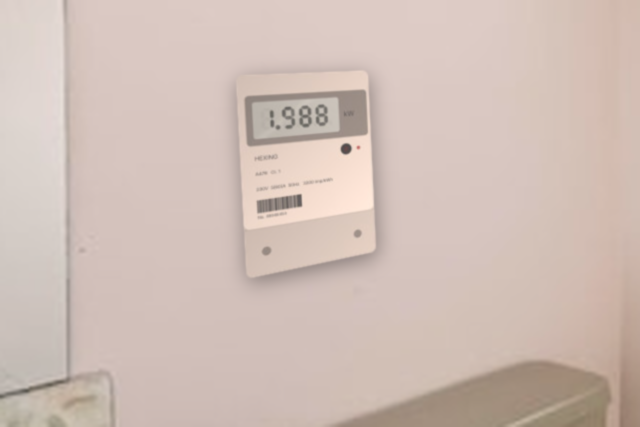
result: {"value": 1.988, "unit": "kW"}
